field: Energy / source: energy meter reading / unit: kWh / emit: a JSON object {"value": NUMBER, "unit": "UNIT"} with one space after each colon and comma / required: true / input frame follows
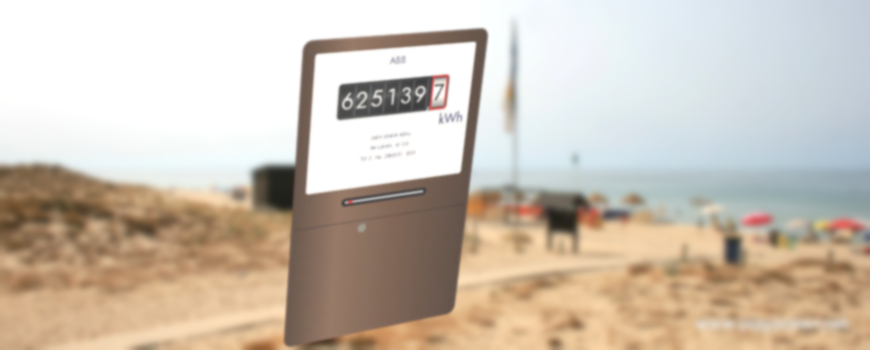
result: {"value": 625139.7, "unit": "kWh"}
